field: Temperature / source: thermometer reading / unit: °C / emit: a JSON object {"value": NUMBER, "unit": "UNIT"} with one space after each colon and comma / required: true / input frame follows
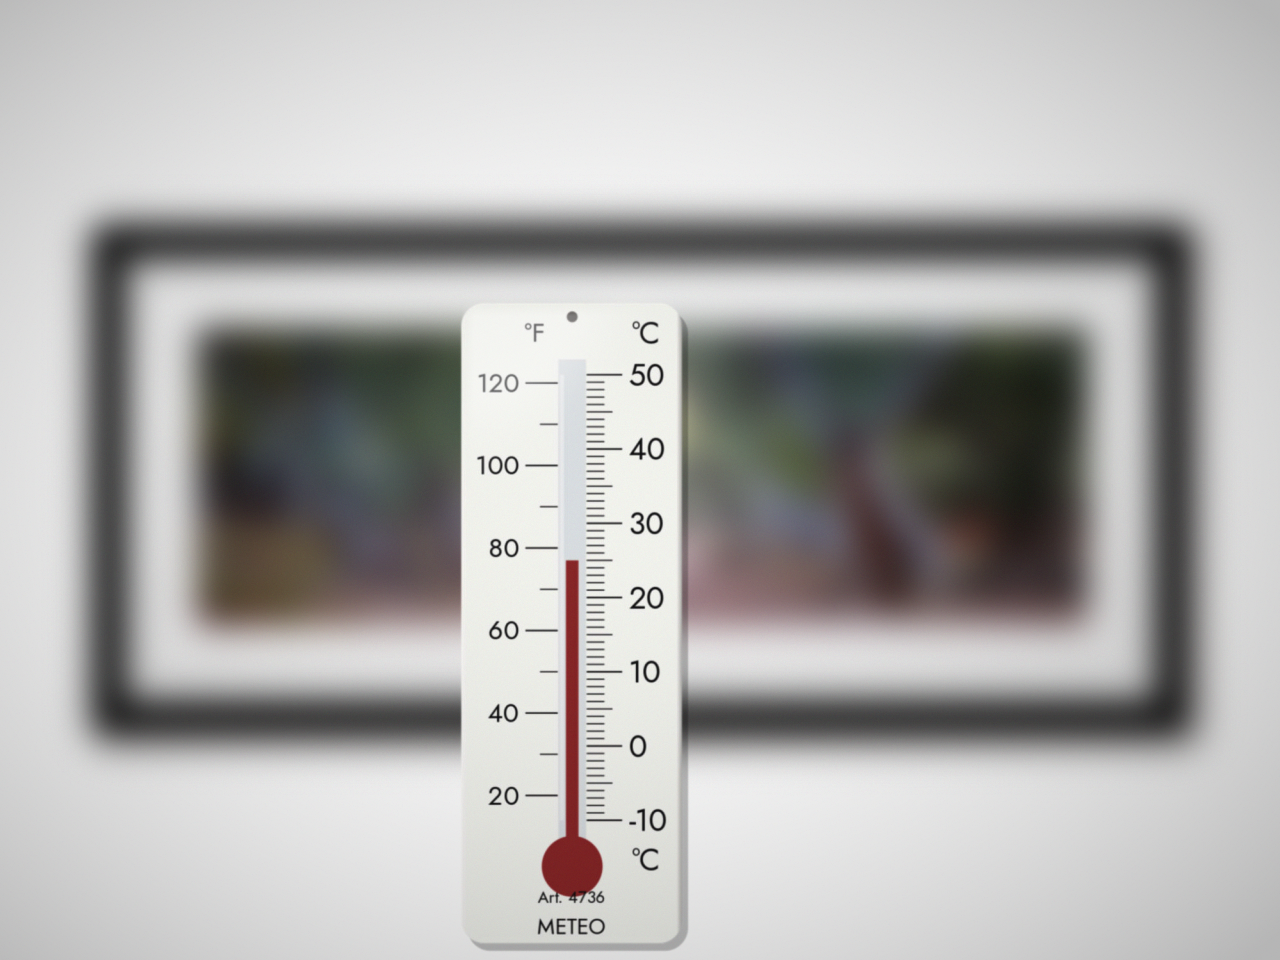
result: {"value": 25, "unit": "°C"}
